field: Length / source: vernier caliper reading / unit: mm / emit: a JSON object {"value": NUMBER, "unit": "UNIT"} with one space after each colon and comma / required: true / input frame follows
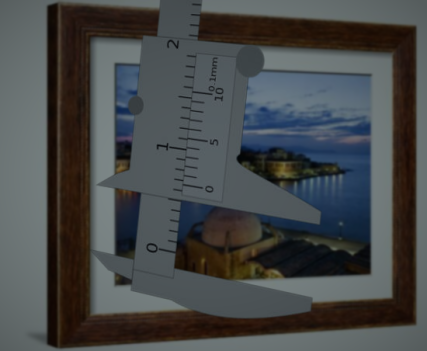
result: {"value": 6.6, "unit": "mm"}
